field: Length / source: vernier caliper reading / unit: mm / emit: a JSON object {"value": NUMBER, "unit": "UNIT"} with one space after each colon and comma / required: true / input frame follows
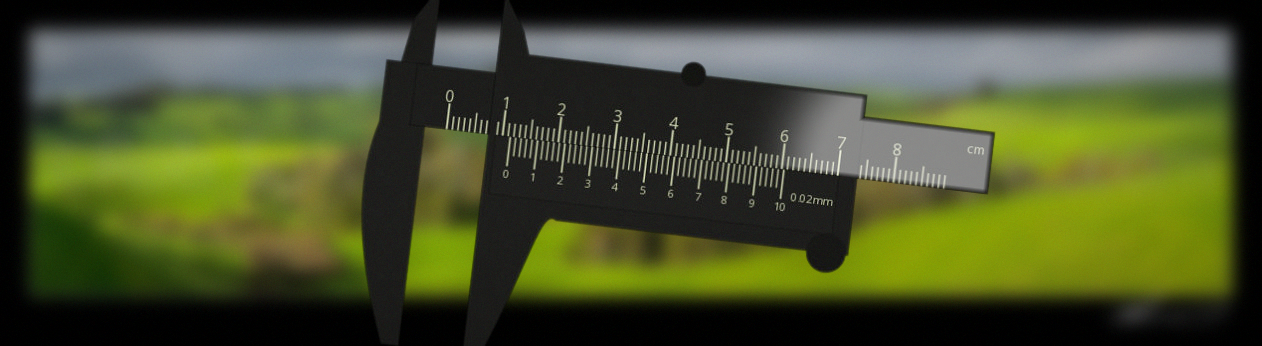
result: {"value": 11.4, "unit": "mm"}
